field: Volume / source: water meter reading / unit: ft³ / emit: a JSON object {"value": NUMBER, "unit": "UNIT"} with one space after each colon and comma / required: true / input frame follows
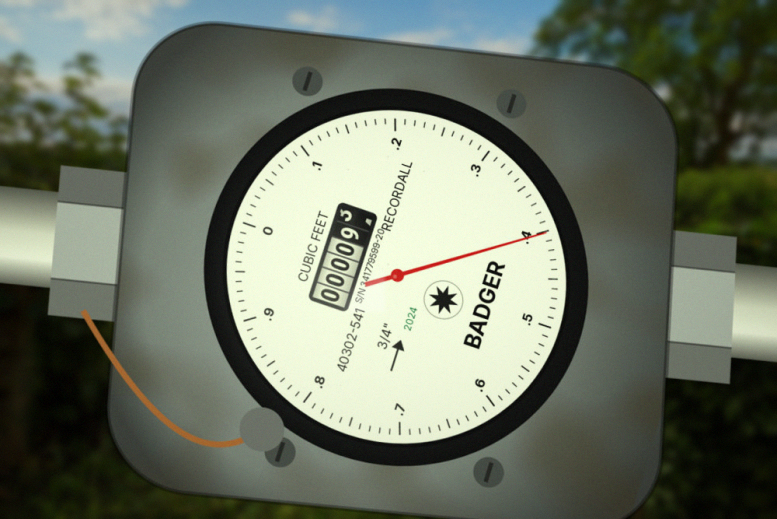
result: {"value": 93.40, "unit": "ft³"}
